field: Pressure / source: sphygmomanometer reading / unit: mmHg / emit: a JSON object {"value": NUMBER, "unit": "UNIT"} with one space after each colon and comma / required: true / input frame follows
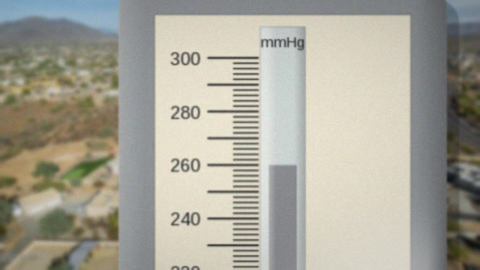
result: {"value": 260, "unit": "mmHg"}
